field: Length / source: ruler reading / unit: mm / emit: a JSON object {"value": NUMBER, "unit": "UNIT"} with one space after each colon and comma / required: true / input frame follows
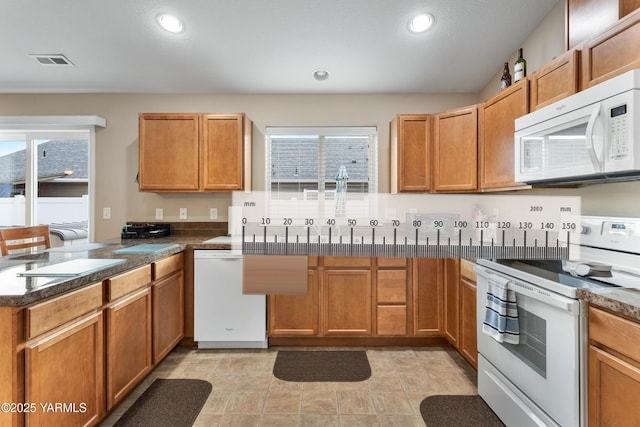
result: {"value": 30, "unit": "mm"}
